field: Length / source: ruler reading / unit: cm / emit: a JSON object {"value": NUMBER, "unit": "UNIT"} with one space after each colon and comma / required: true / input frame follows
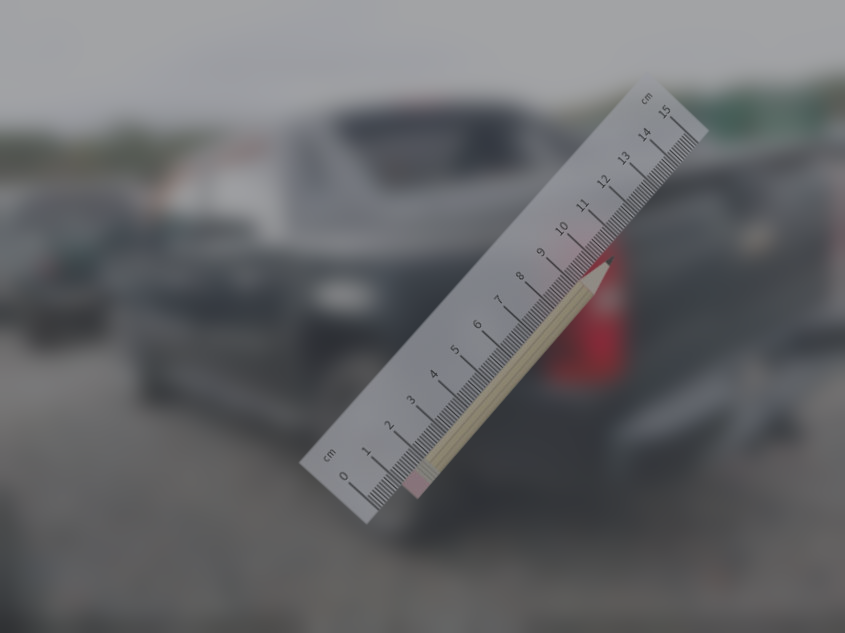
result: {"value": 9.5, "unit": "cm"}
